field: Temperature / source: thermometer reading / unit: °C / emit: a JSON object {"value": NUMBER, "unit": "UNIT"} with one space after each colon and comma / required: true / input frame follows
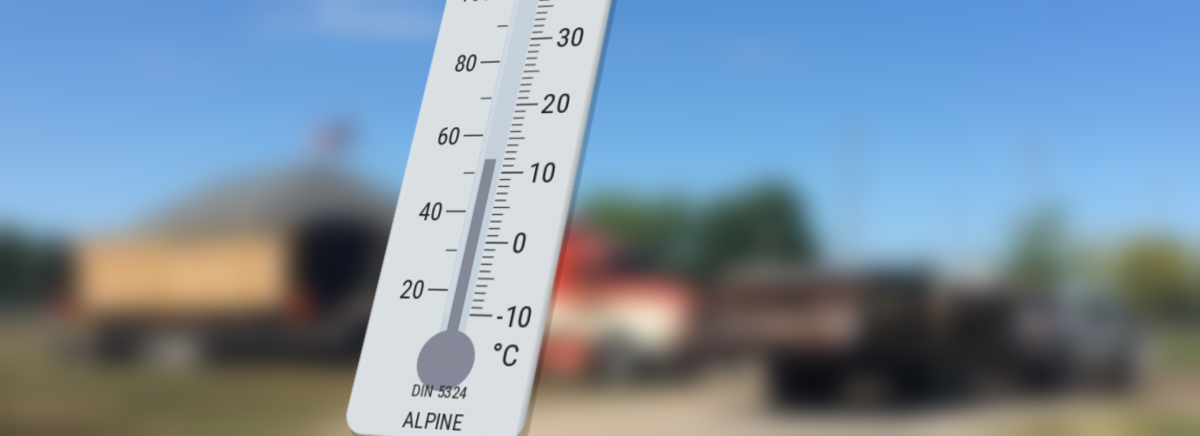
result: {"value": 12, "unit": "°C"}
